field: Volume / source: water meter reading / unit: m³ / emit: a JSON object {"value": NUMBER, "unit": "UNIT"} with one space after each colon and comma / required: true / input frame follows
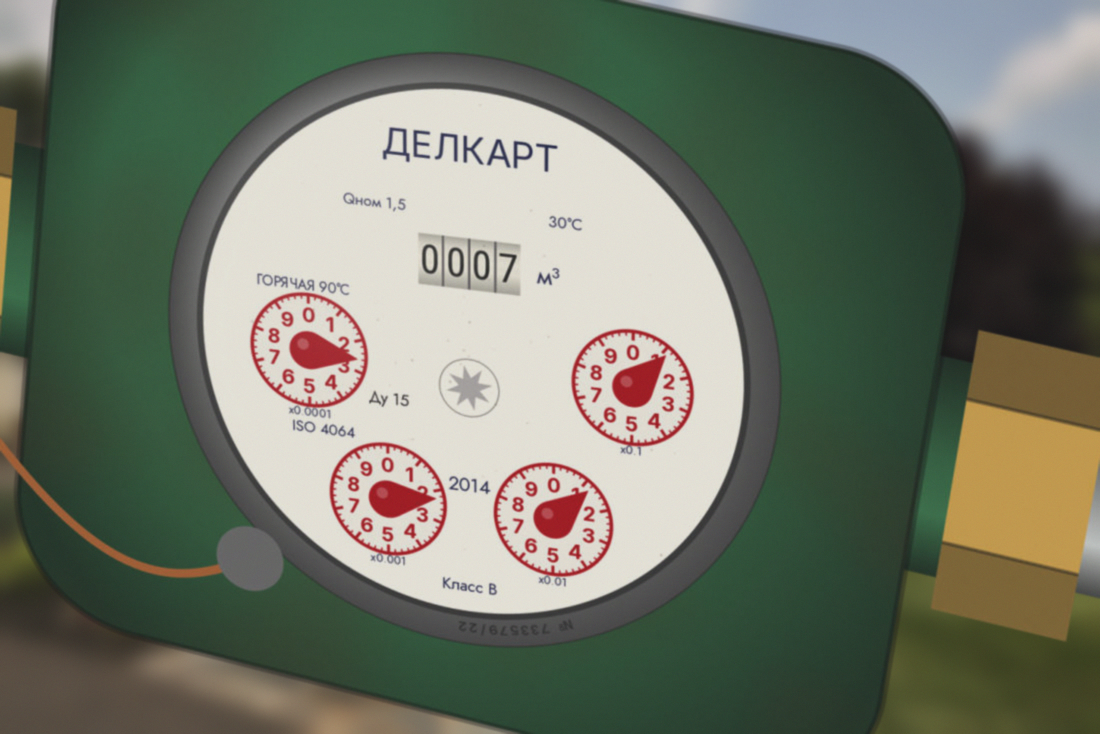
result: {"value": 7.1122, "unit": "m³"}
